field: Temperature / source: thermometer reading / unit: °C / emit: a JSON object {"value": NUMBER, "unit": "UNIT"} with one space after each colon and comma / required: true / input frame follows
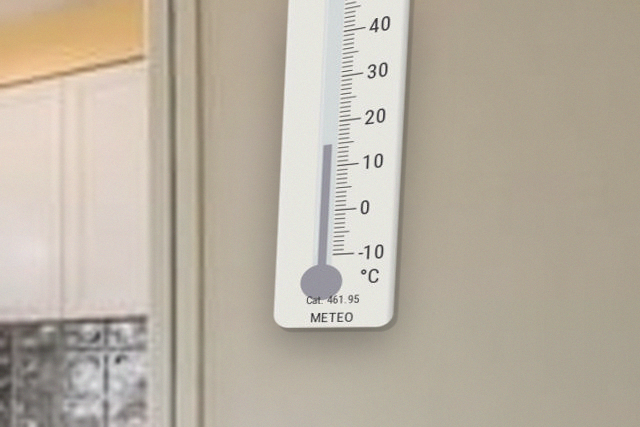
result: {"value": 15, "unit": "°C"}
